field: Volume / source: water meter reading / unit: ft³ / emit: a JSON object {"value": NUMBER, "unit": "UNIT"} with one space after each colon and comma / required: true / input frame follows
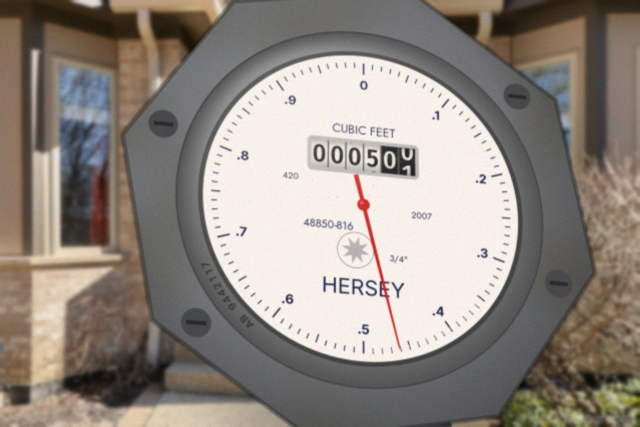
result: {"value": 500.46, "unit": "ft³"}
